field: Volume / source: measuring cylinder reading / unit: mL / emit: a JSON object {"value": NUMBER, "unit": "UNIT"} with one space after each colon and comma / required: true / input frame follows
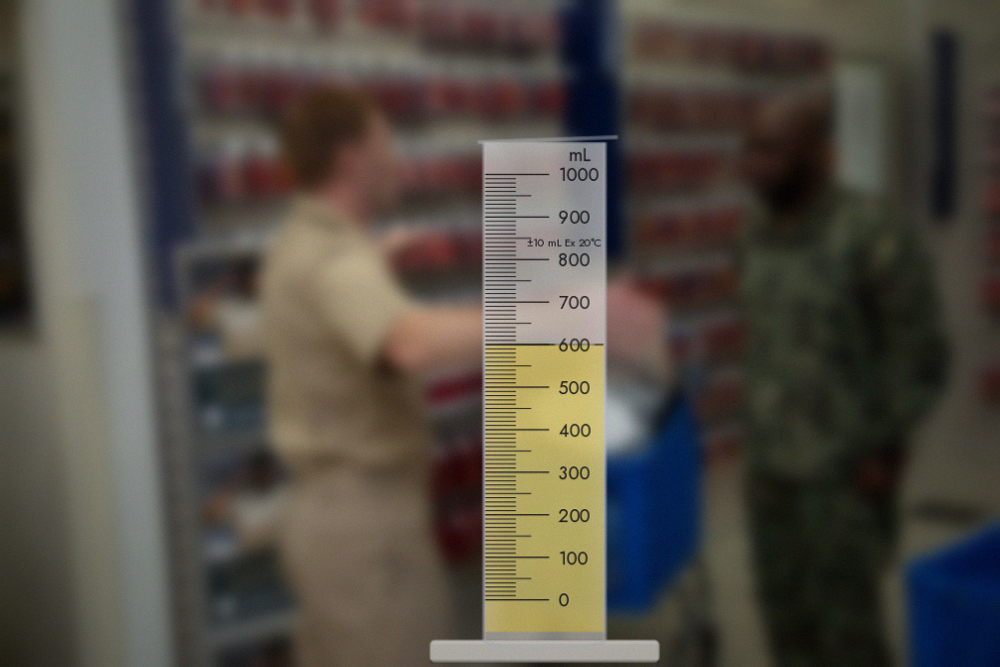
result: {"value": 600, "unit": "mL"}
